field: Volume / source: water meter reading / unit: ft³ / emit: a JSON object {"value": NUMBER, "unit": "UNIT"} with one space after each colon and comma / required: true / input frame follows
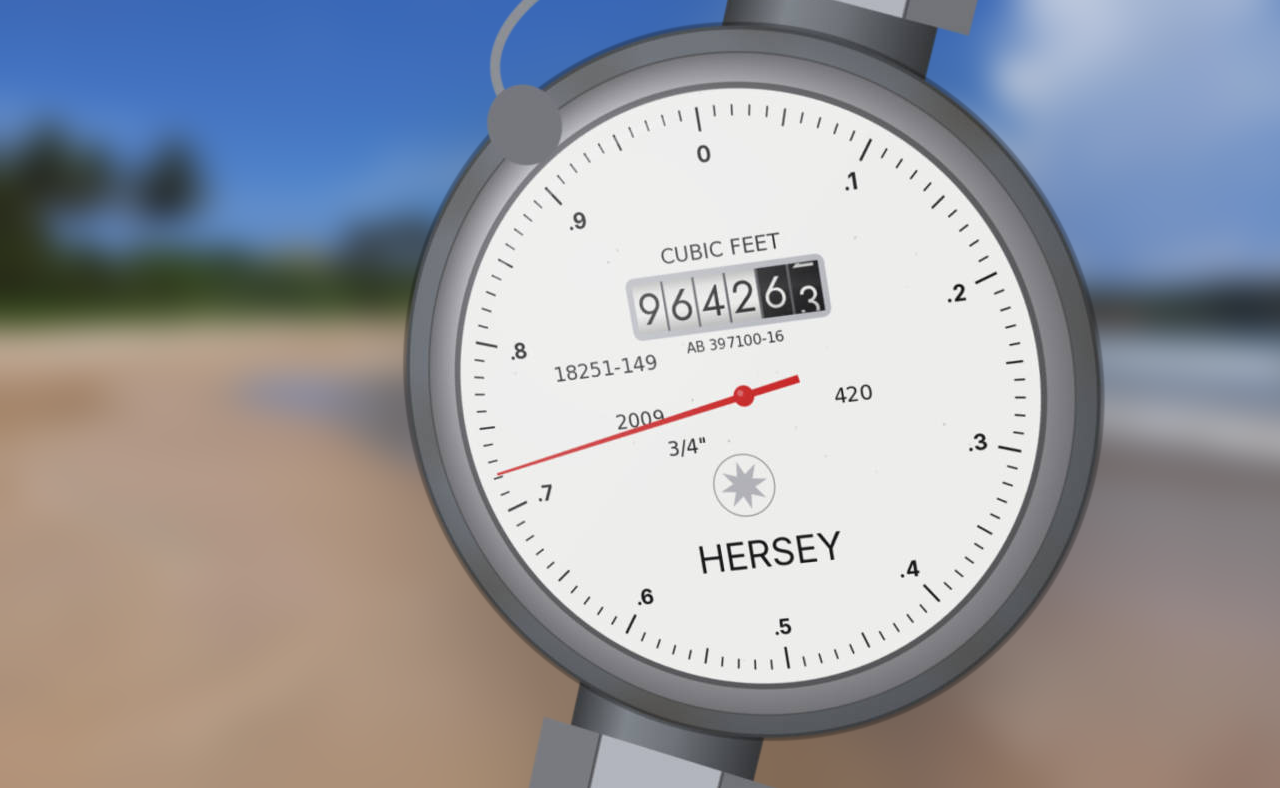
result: {"value": 964262.72, "unit": "ft³"}
